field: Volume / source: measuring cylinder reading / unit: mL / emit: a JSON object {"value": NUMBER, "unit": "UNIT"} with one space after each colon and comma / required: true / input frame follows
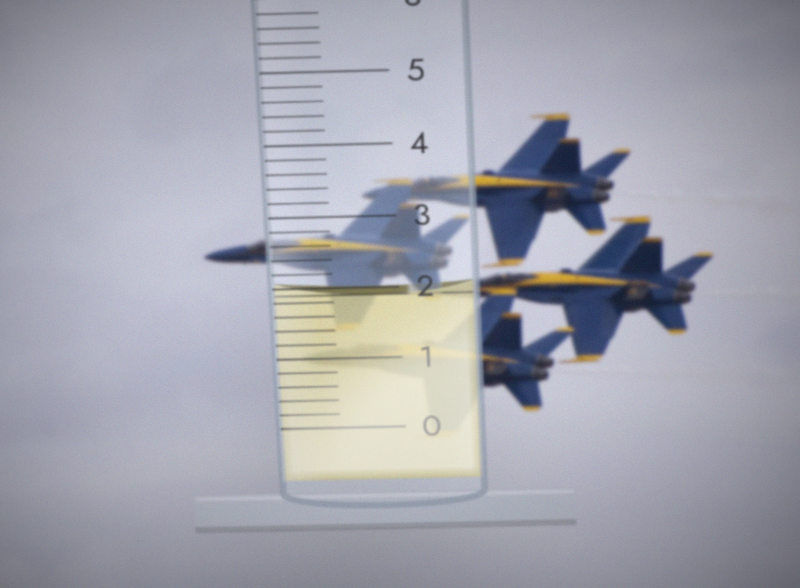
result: {"value": 1.9, "unit": "mL"}
